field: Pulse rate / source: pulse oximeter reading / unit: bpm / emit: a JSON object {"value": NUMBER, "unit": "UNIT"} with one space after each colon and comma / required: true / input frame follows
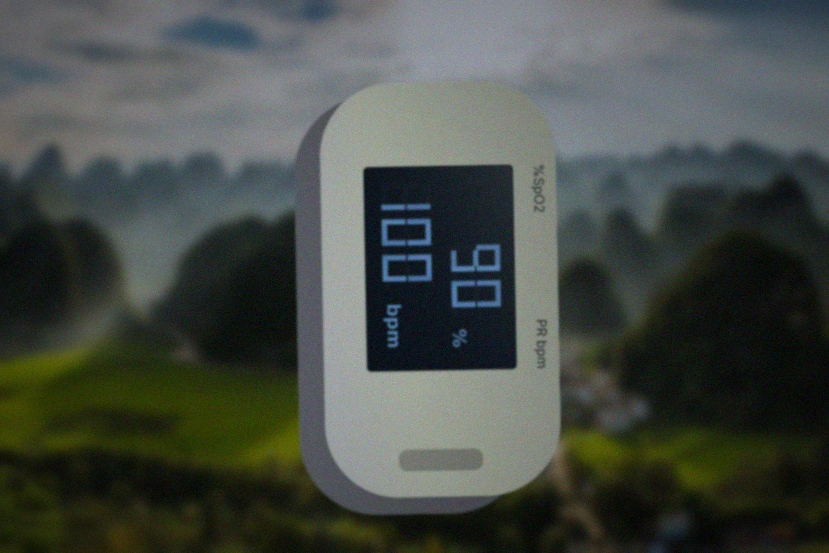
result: {"value": 100, "unit": "bpm"}
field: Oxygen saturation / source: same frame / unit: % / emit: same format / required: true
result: {"value": 90, "unit": "%"}
